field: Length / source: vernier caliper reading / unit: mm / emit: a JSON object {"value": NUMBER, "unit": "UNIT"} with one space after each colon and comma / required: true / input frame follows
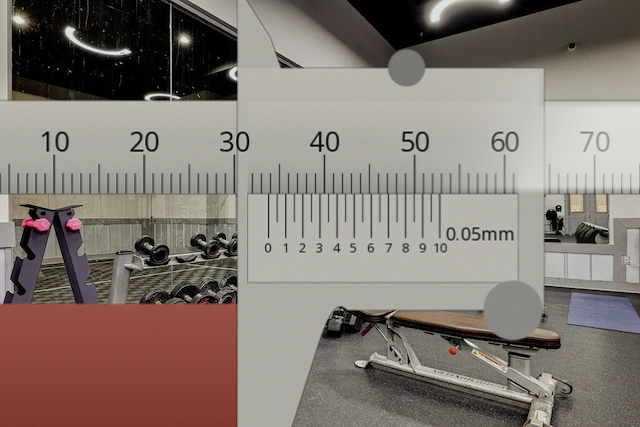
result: {"value": 33.8, "unit": "mm"}
